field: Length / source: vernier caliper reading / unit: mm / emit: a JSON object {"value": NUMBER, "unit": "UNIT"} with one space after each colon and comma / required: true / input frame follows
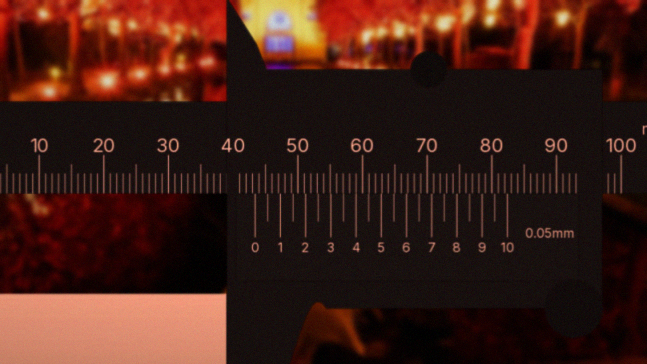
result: {"value": 43.4, "unit": "mm"}
